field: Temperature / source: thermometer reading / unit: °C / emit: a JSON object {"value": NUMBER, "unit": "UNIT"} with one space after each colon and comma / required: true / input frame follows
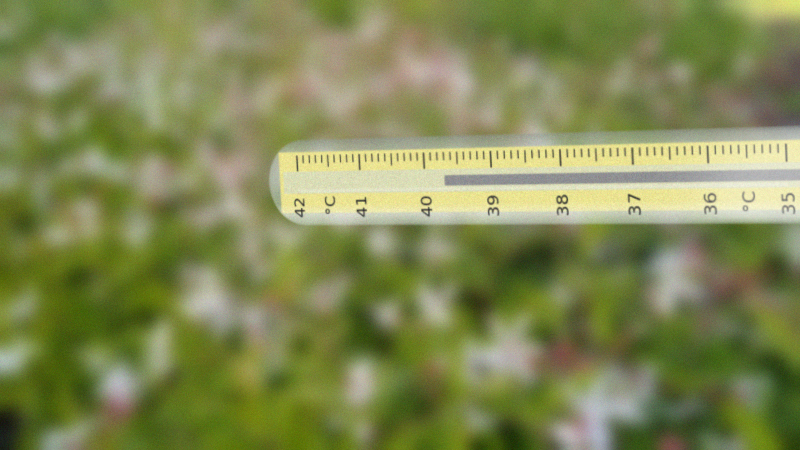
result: {"value": 39.7, "unit": "°C"}
